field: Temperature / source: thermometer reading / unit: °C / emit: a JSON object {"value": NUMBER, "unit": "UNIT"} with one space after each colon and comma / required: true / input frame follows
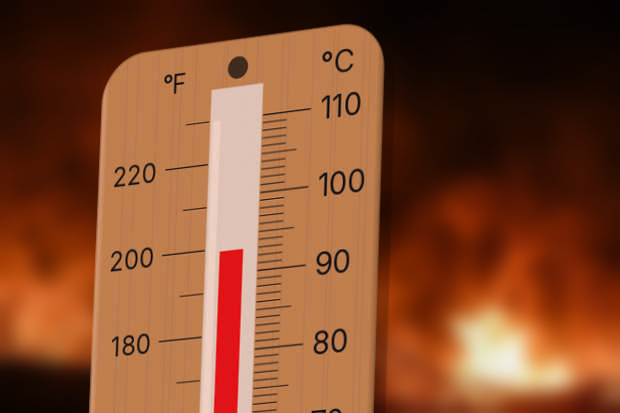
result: {"value": 93, "unit": "°C"}
